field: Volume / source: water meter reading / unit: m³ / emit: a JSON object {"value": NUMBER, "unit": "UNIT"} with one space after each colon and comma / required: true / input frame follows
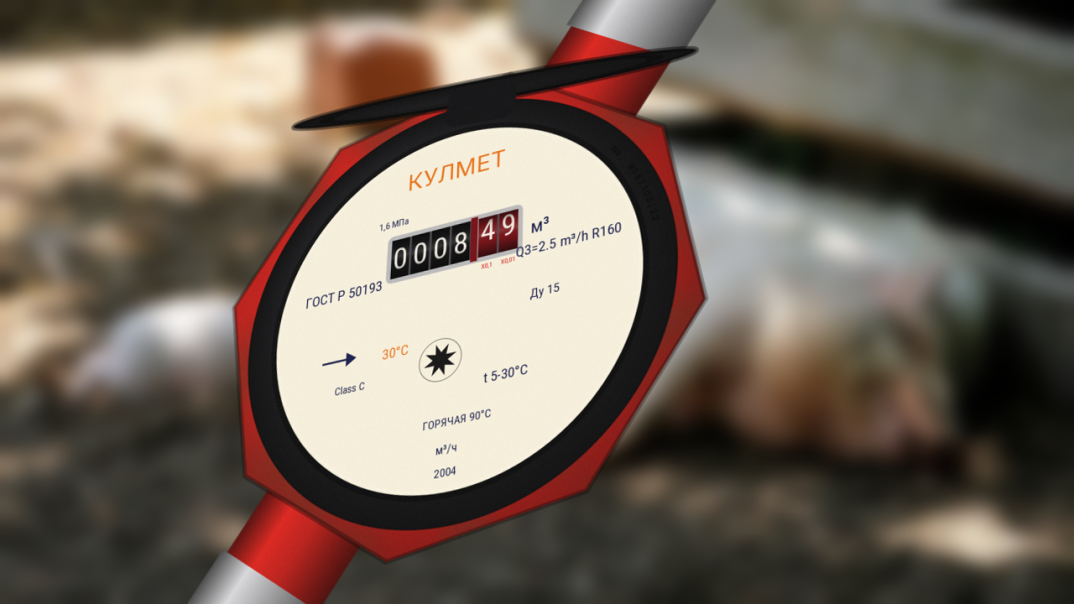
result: {"value": 8.49, "unit": "m³"}
